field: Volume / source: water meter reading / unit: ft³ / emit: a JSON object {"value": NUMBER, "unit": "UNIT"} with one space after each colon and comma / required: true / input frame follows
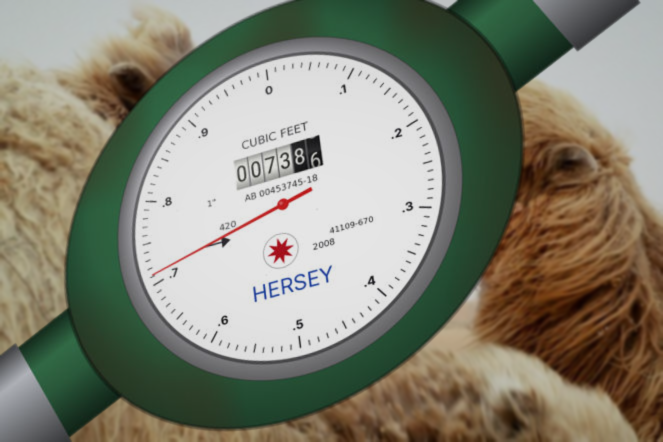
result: {"value": 7385.71, "unit": "ft³"}
